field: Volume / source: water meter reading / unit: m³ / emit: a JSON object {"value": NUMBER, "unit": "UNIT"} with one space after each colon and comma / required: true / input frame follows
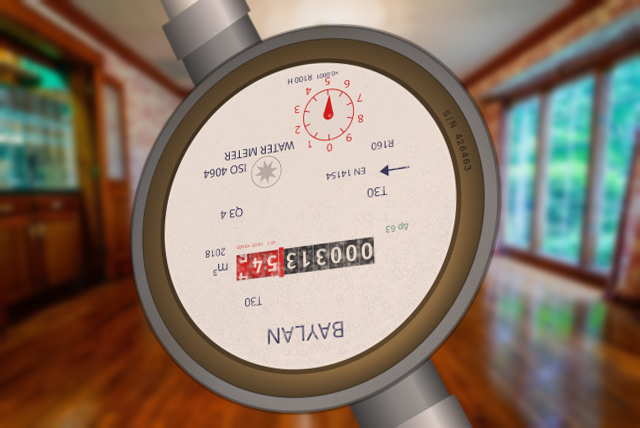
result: {"value": 313.5445, "unit": "m³"}
